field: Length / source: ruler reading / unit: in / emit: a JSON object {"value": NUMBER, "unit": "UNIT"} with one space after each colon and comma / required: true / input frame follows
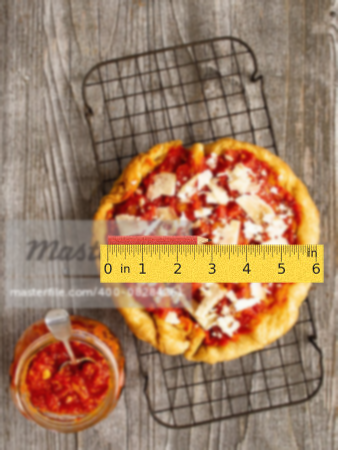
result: {"value": 3, "unit": "in"}
